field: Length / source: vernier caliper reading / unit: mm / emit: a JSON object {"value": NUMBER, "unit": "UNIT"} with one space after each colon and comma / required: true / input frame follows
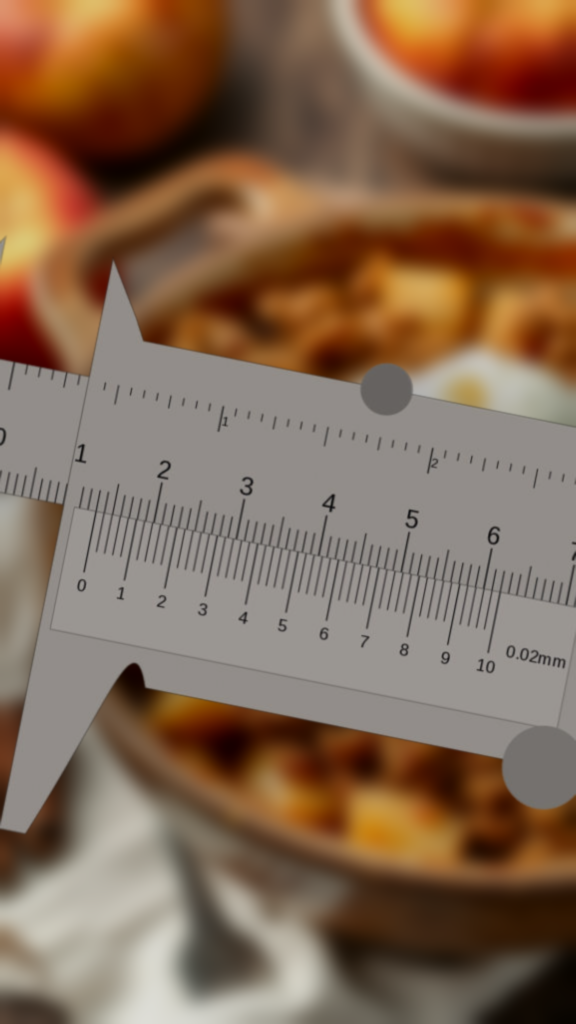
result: {"value": 13.0, "unit": "mm"}
